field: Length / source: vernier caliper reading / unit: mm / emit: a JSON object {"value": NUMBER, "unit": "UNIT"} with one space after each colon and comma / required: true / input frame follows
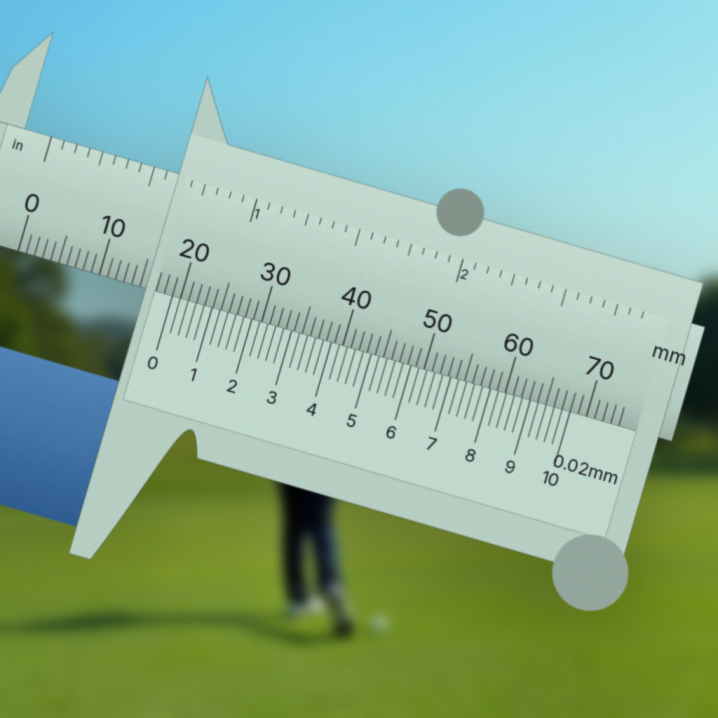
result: {"value": 19.0, "unit": "mm"}
